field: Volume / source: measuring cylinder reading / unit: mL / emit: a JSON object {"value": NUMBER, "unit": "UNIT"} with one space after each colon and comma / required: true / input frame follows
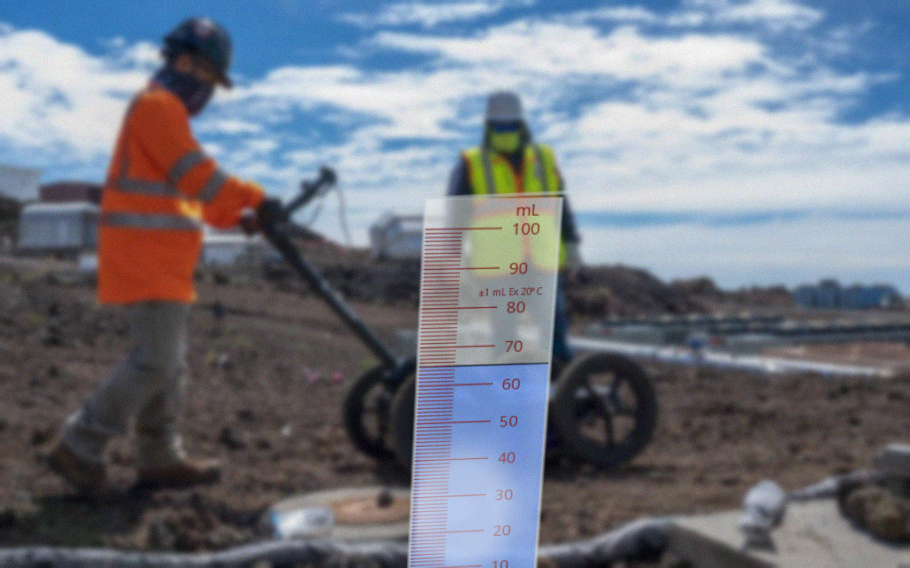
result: {"value": 65, "unit": "mL"}
